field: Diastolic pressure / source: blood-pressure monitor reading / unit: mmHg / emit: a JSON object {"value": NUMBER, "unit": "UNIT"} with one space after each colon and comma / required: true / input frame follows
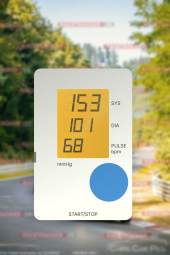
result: {"value": 101, "unit": "mmHg"}
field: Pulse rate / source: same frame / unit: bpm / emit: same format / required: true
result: {"value": 68, "unit": "bpm"}
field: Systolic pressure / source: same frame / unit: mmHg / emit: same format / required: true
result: {"value": 153, "unit": "mmHg"}
